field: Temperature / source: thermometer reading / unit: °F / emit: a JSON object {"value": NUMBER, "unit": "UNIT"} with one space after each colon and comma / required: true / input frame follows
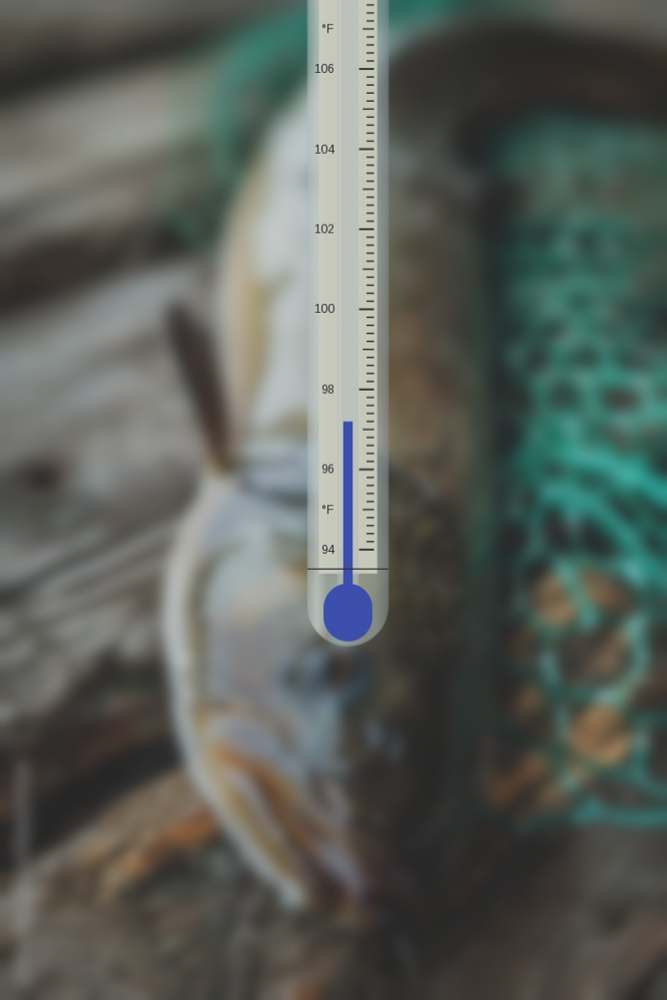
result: {"value": 97.2, "unit": "°F"}
